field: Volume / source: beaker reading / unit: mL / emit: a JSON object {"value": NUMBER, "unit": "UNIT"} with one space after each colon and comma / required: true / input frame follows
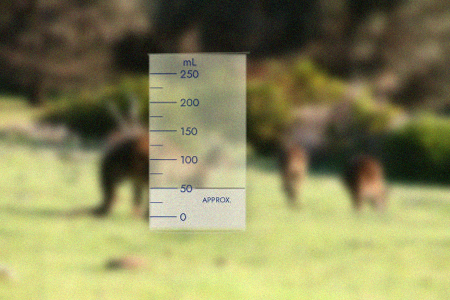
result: {"value": 50, "unit": "mL"}
